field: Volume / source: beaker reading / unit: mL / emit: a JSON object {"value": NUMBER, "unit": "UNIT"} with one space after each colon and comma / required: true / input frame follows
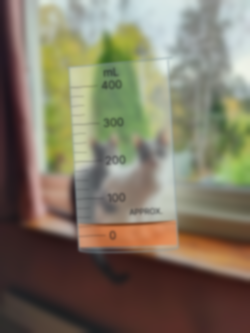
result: {"value": 25, "unit": "mL"}
